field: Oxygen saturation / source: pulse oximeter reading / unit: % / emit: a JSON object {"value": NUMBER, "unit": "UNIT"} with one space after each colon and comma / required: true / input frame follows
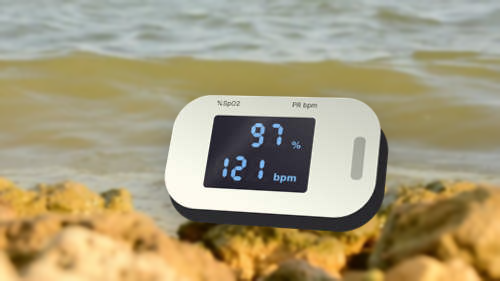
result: {"value": 97, "unit": "%"}
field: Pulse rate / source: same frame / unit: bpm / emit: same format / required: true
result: {"value": 121, "unit": "bpm"}
